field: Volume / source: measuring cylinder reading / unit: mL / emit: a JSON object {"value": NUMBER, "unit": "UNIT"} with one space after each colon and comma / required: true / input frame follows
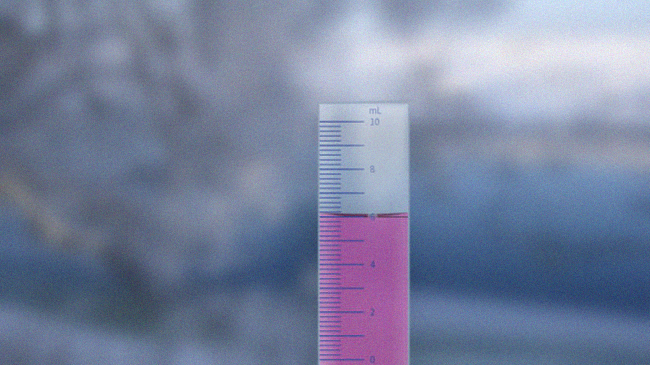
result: {"value": 6, "unit": "mL"}
